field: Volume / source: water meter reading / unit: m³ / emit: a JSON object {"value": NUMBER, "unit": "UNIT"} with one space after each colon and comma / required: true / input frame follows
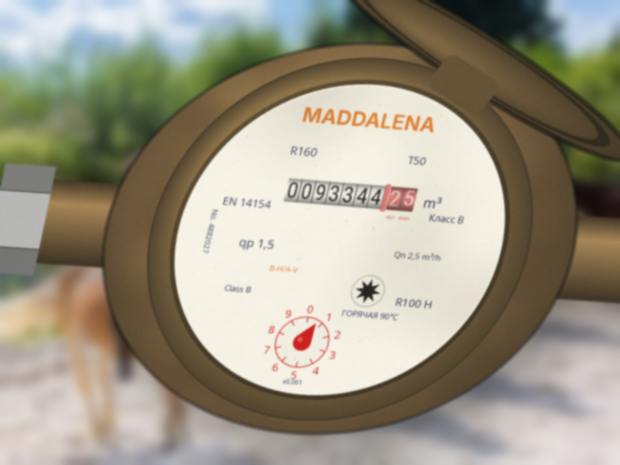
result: {"value": 93344.250, "unit": "m³"}
